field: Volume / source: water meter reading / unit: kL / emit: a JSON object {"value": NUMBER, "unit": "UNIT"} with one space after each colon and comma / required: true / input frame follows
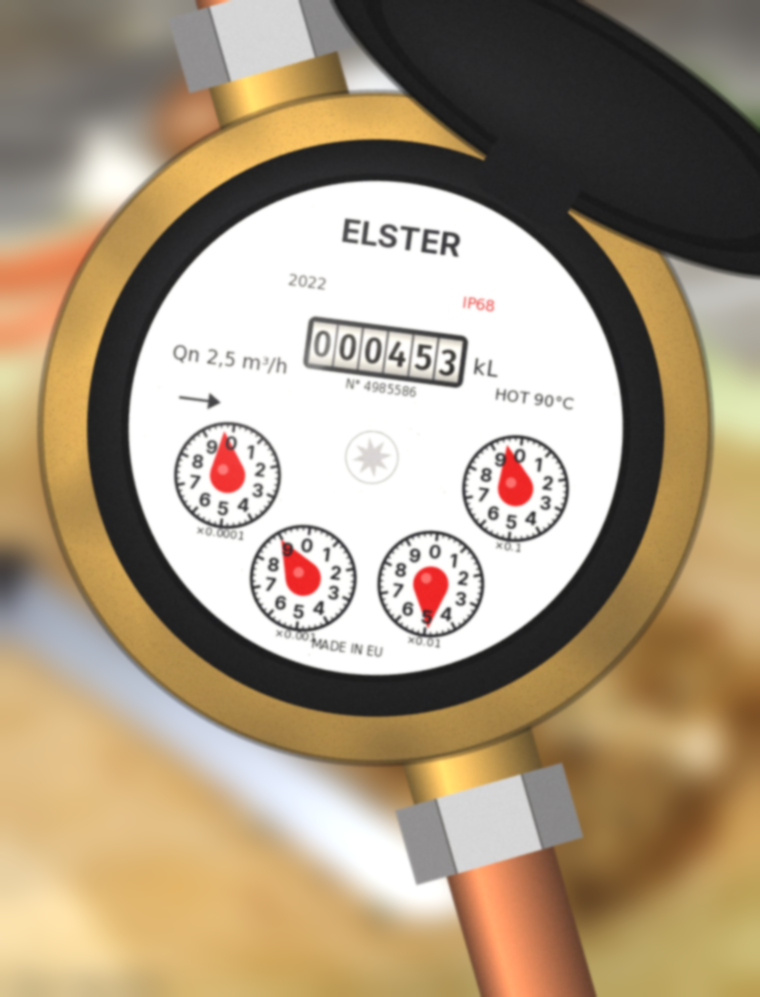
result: {"value": 452.9489, "unit": "kL"}
